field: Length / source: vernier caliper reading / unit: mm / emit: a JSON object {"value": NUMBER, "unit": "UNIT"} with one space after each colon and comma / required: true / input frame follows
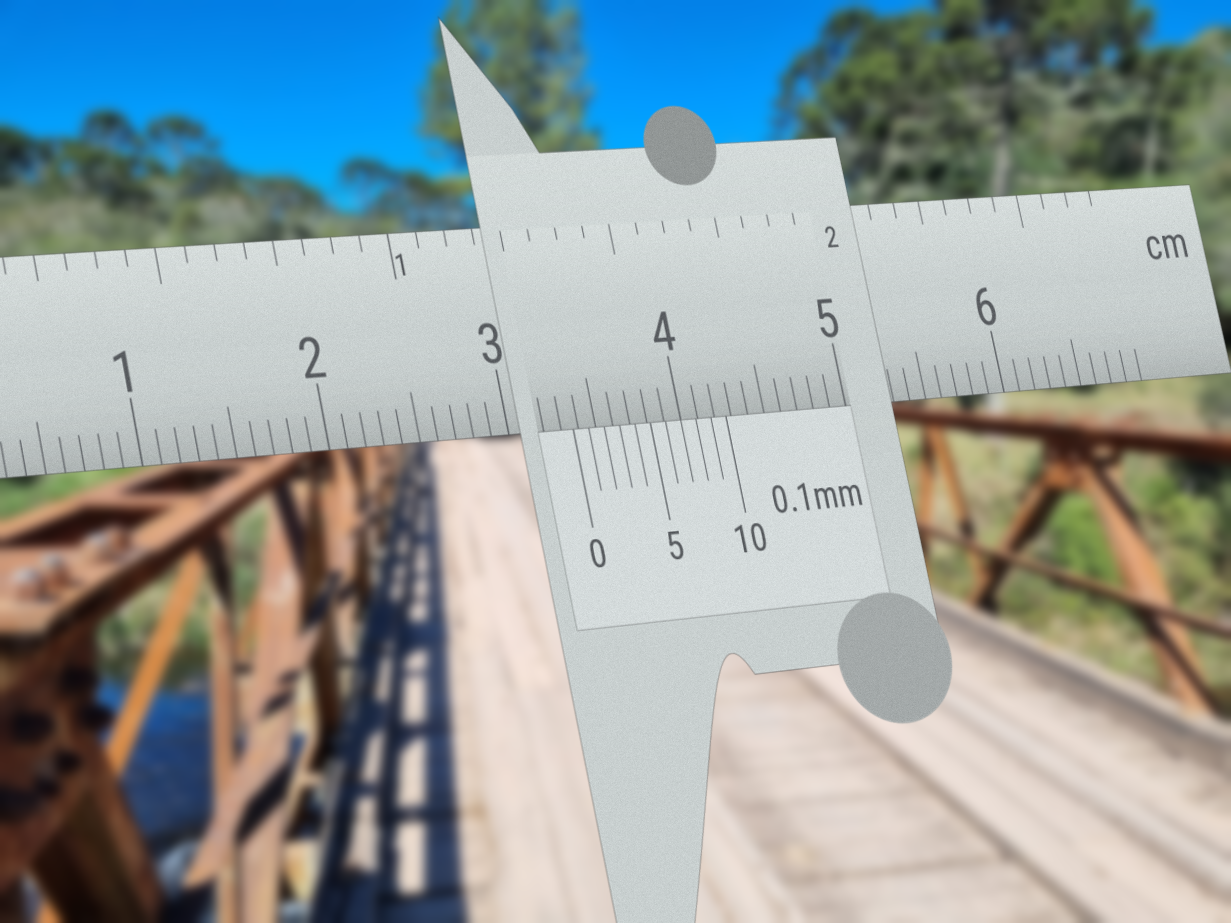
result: {"value": 33.7, "unit": "mm"}
